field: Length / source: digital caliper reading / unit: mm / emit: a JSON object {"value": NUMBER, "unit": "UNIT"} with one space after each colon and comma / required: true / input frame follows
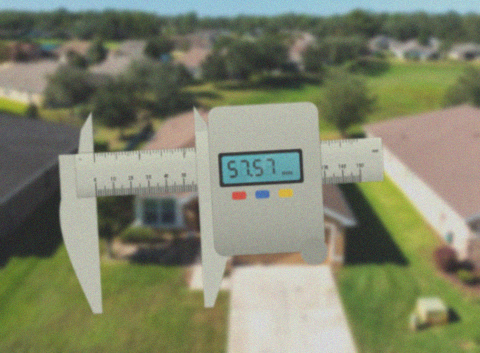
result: {"value": 57.57, "unit": "mm"}
